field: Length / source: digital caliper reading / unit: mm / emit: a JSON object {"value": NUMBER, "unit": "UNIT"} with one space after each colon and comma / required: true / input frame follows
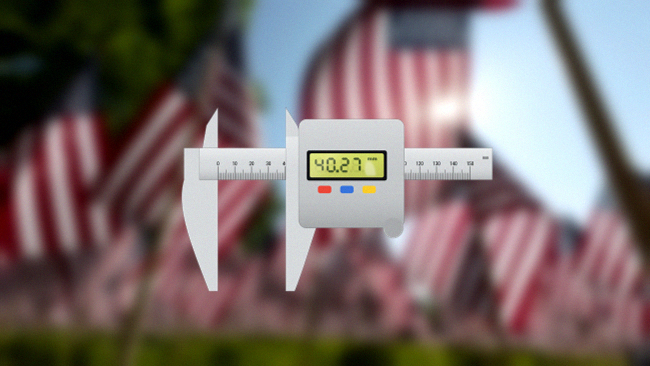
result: {"value": 40.27, "unit": "mm"}
